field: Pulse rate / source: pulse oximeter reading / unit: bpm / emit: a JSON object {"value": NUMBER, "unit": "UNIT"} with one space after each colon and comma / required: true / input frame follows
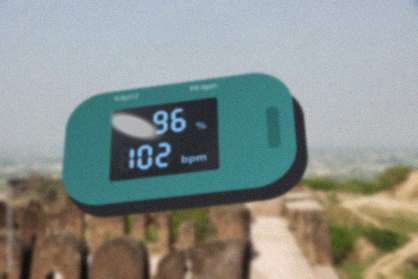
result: {"value": 102, "unit": "bpm"}
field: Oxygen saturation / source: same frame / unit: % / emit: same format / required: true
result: {"value": 96, "unit": "%"}
